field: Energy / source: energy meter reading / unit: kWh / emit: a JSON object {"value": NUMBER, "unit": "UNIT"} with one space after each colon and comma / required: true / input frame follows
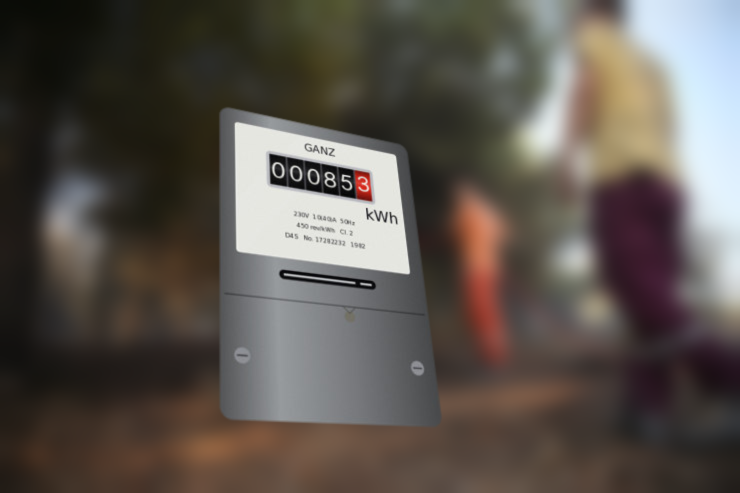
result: {"value": 85.3, "unit": "kWh"}
